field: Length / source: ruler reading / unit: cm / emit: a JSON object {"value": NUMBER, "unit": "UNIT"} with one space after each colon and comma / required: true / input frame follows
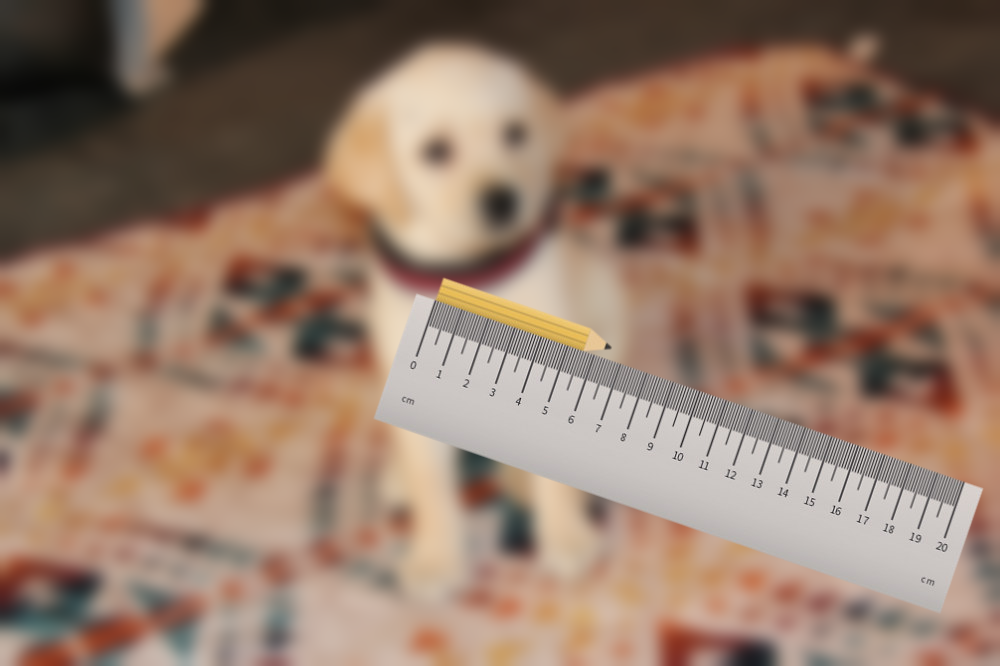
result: {"value": 6.5, "unit": "cm"}
